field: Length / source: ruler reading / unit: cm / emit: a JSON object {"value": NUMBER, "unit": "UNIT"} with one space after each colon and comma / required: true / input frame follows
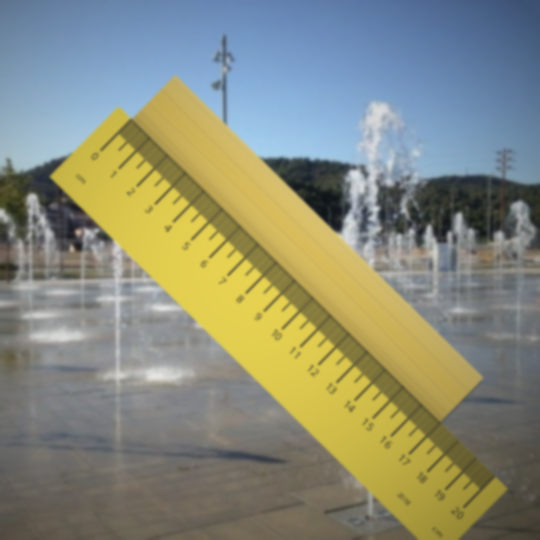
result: {"value": 17, "unit": "cm"}
